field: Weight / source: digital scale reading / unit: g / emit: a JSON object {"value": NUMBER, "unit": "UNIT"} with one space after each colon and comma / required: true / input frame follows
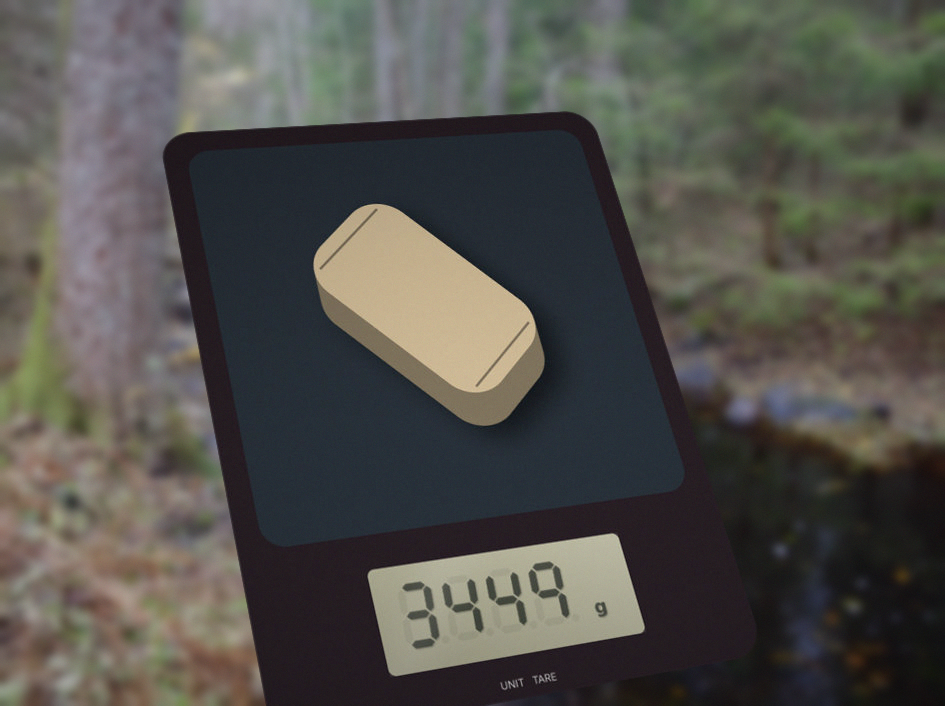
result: {"value": 3449, "unit": "g"}
